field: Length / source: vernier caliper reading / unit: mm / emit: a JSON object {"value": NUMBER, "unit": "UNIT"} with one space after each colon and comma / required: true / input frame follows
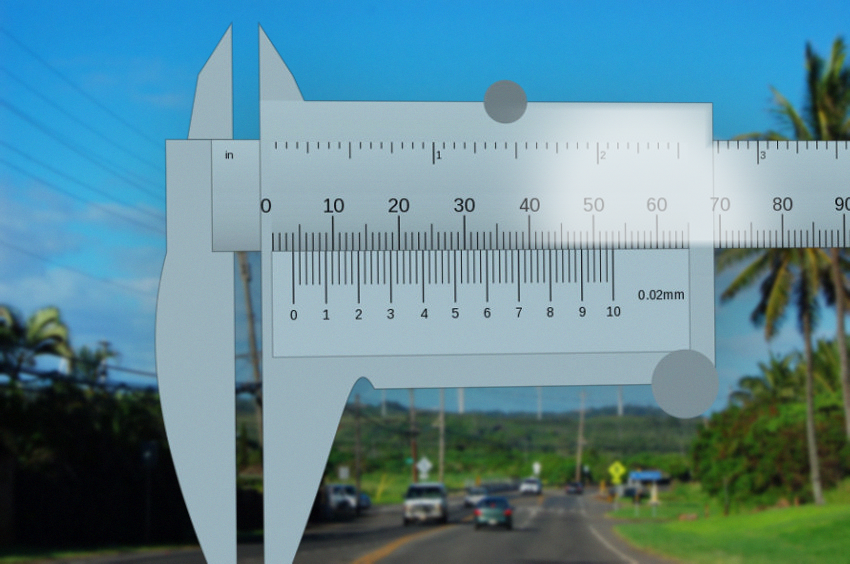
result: {"value": 4.0, "unit": "mm"}
